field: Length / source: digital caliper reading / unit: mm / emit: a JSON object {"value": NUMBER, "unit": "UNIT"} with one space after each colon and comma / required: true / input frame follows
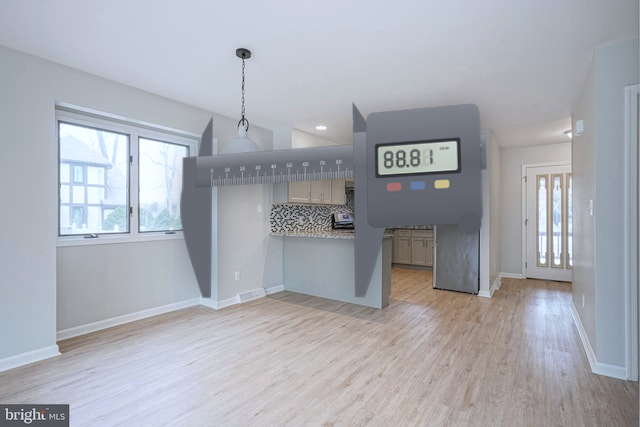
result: {"value": 88.81, "unit": "mm"}
